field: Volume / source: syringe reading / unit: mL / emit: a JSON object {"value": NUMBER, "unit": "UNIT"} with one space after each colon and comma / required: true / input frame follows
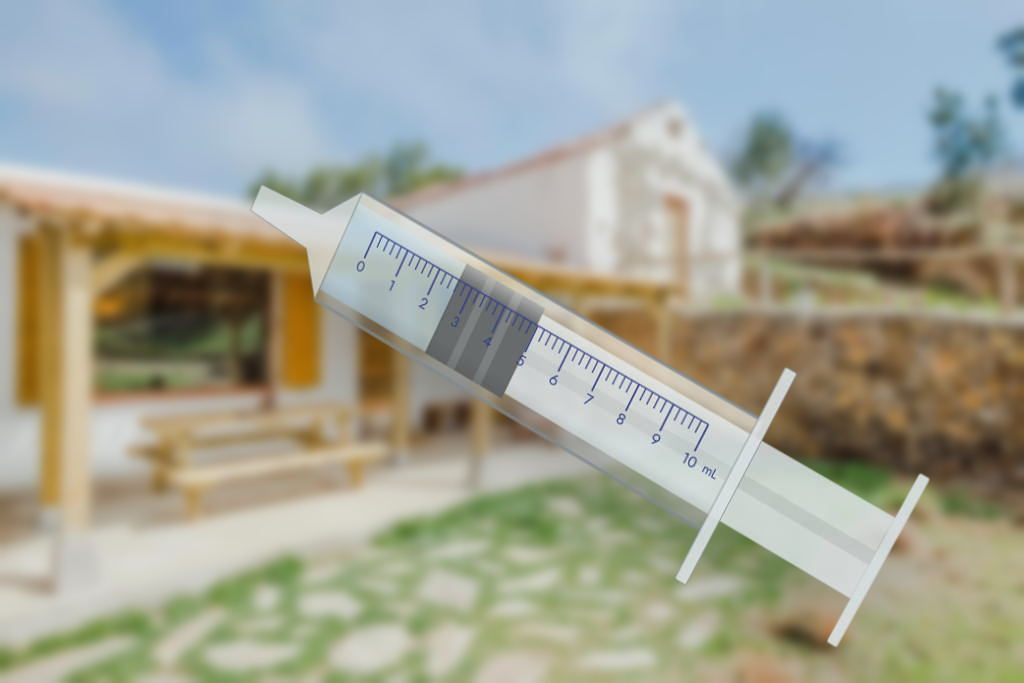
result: {"value": 2.6, "unit": "mL"}
